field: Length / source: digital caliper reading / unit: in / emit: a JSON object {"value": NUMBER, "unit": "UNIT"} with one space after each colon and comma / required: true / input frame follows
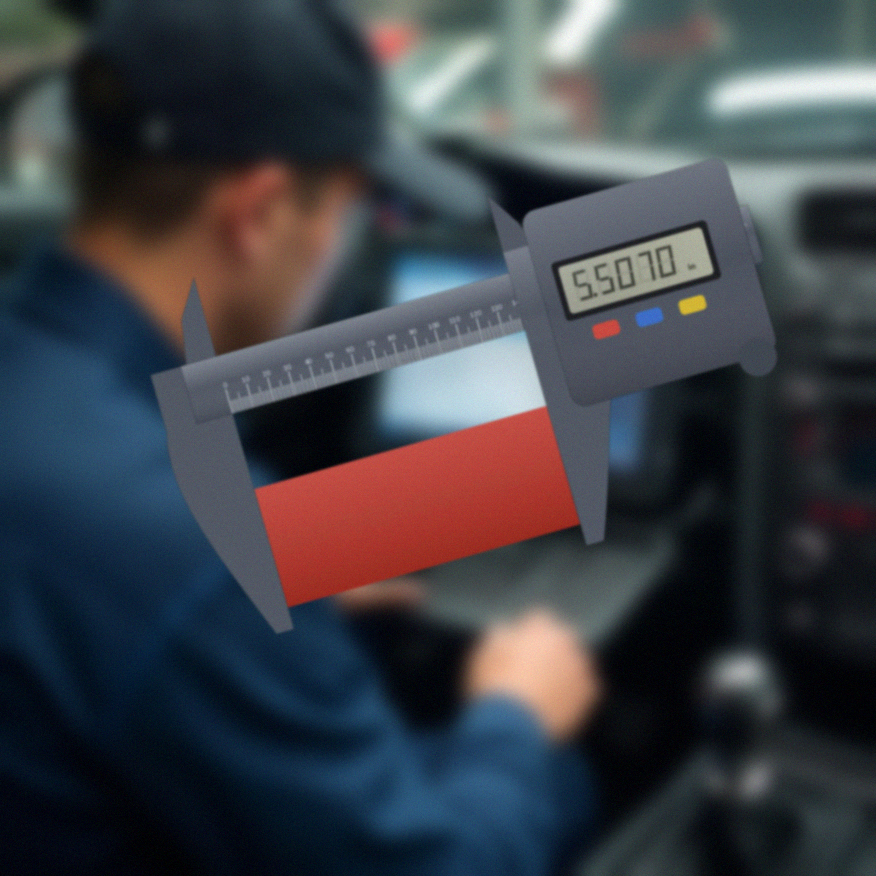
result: {"value": 5.5070, "unit": "in"}
